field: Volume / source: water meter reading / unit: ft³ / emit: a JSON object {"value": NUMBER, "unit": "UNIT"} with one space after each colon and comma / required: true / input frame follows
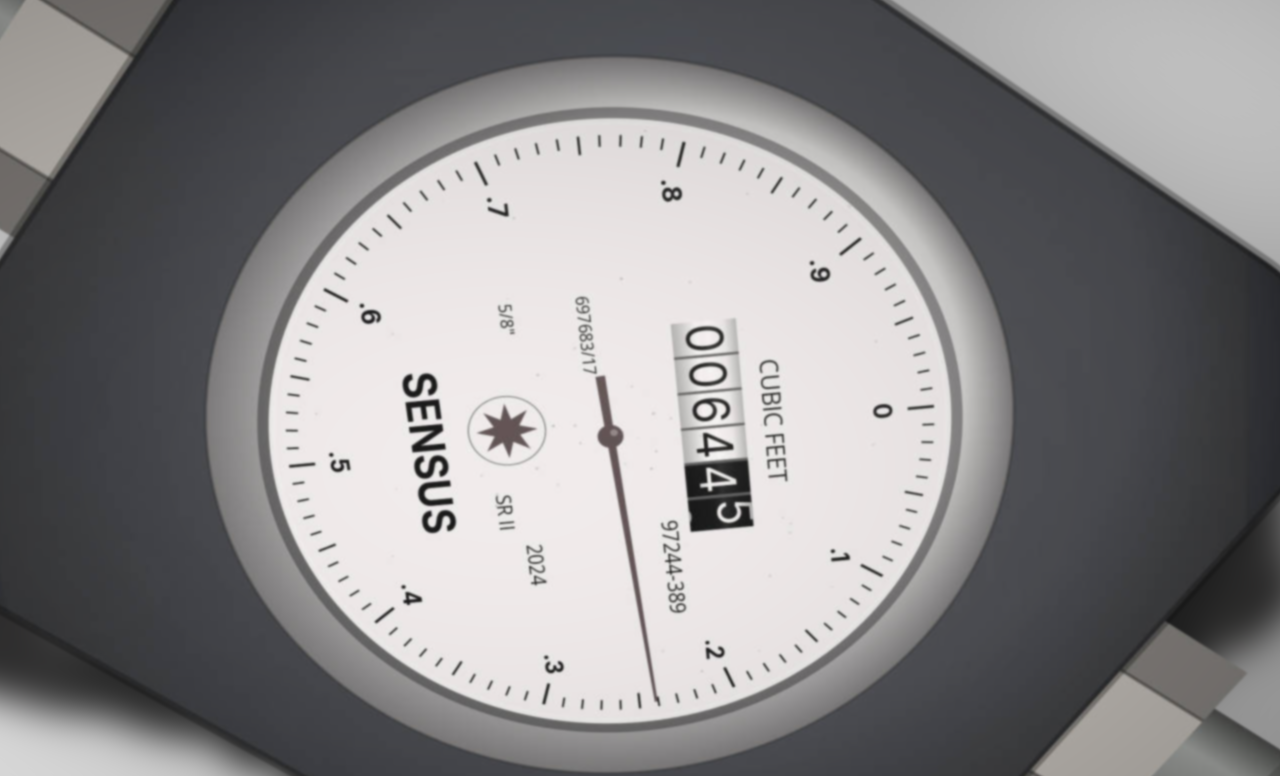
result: {"value": 6445.24, "unit": "ft³"}
